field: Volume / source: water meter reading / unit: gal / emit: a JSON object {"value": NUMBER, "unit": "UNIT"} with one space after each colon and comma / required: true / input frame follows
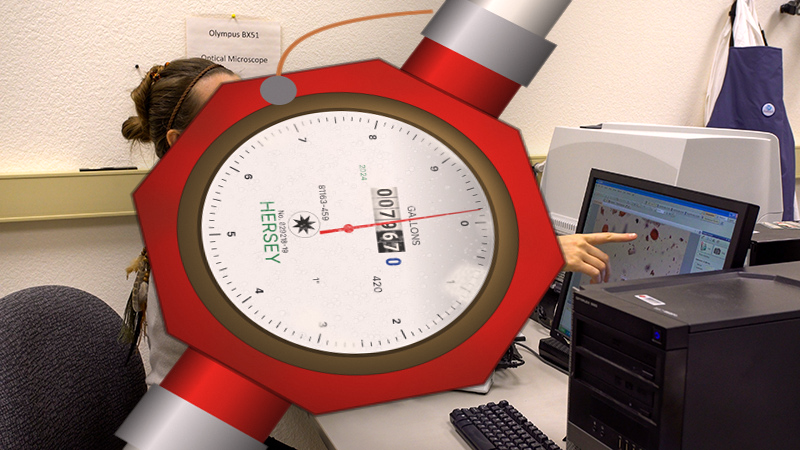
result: {"value": 79669.8, "unit": "gal"}
